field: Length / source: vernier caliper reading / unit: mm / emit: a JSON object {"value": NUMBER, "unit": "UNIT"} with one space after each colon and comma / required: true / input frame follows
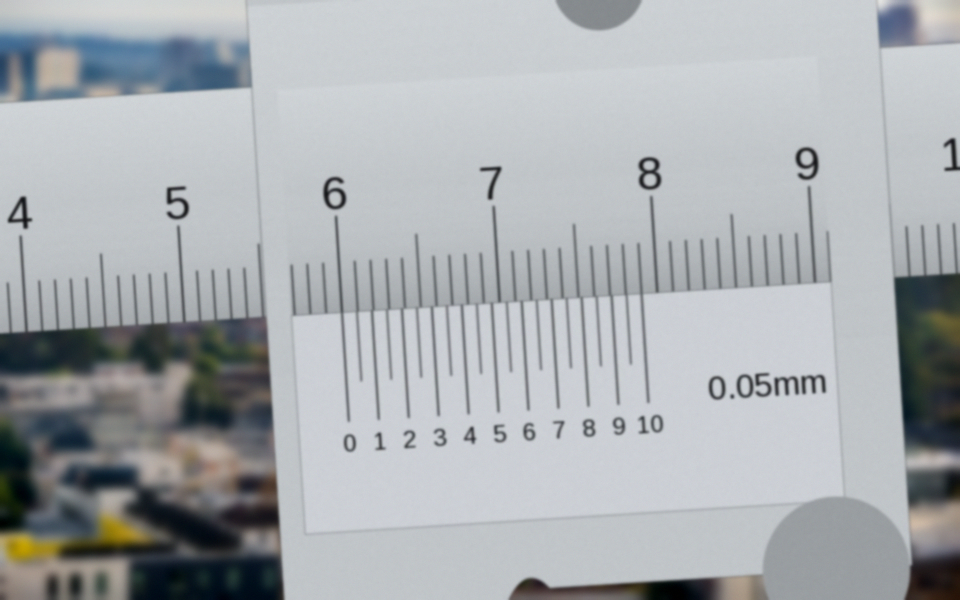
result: {"value": 60.0, "unit": "mm"}
